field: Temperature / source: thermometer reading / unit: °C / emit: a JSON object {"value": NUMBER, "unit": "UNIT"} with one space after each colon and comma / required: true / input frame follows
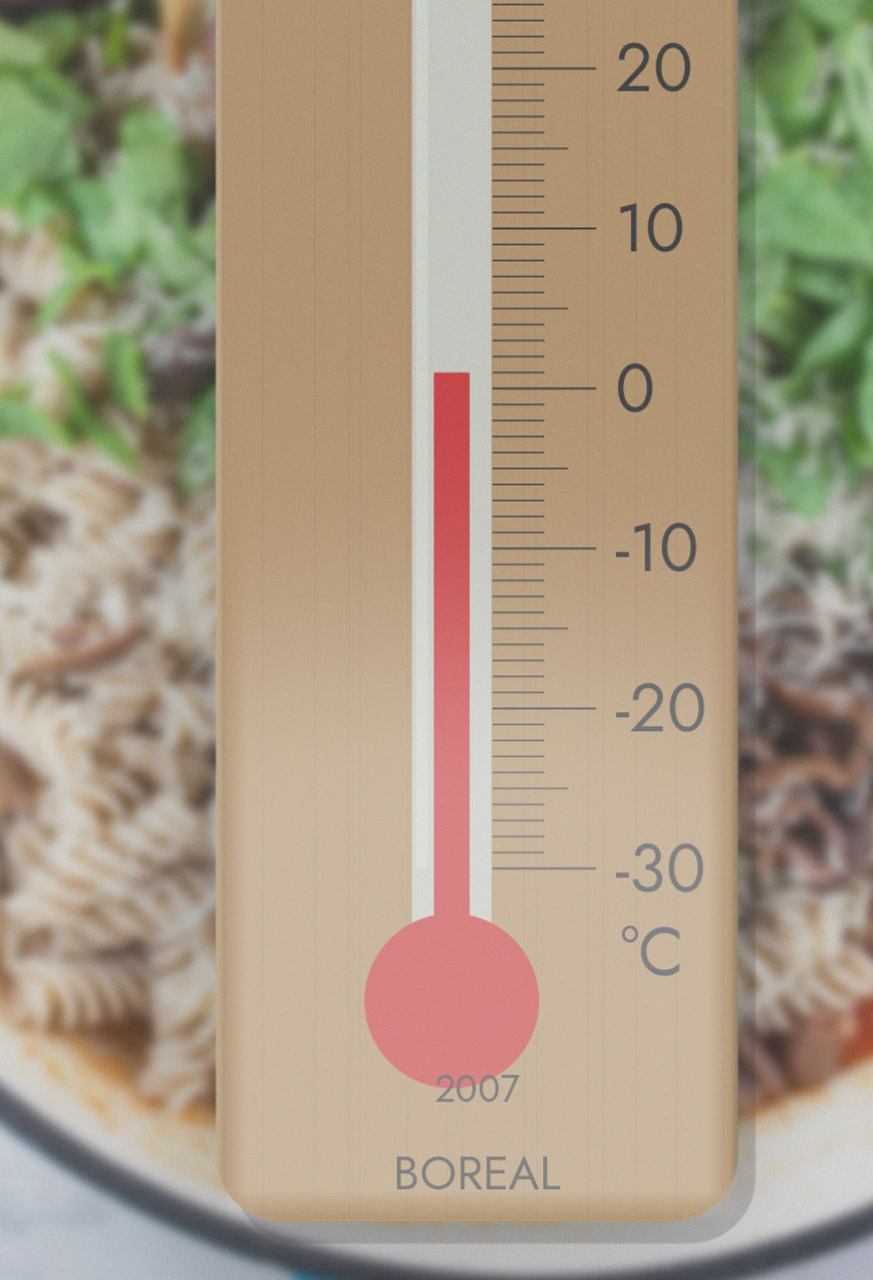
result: {"value": 1, "unit": "°C"}
